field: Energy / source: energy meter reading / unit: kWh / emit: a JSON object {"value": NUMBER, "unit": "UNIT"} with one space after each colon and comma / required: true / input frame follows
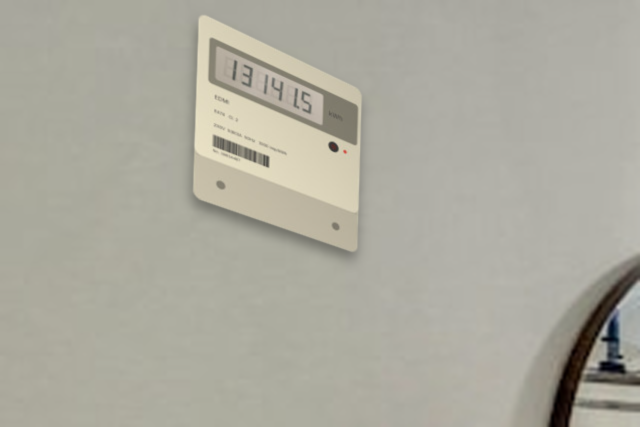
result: {"value": 13141.5, "unit": "kWh"}
